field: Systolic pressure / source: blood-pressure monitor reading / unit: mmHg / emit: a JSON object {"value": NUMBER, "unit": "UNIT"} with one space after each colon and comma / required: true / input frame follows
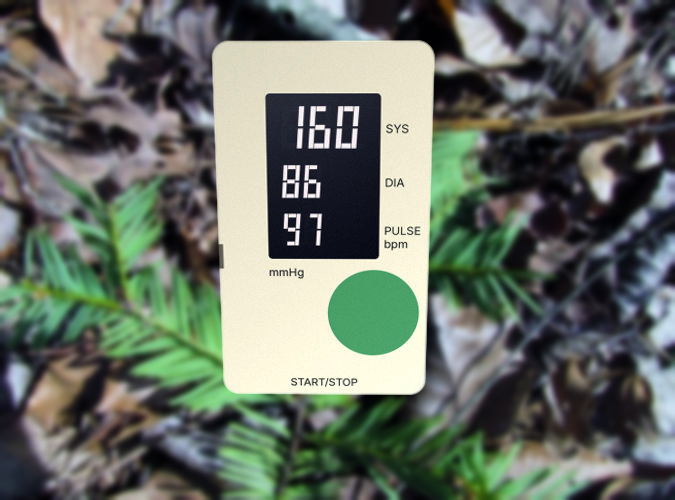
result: {"value": 160, "unit": "mmHg"}
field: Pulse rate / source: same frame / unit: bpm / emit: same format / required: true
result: {"value": 97, "unit": "bpm"}
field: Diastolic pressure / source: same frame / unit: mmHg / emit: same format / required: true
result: {"value": 86, "unit": "mmHg"}
